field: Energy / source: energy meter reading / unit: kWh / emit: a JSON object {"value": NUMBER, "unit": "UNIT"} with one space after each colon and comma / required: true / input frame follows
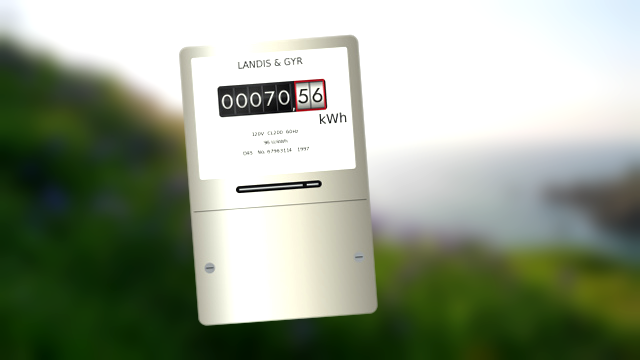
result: {"value": 70.56, "unit": "kWh"}
